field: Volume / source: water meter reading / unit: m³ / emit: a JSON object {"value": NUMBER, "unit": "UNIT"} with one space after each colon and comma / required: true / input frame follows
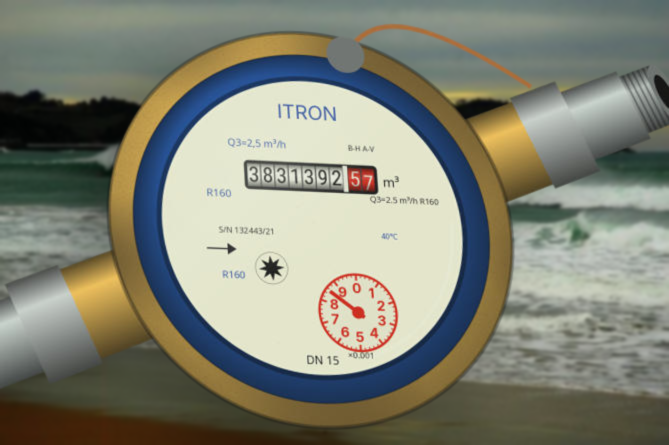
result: {"value": 3831392.568, "unit": "m³"}
